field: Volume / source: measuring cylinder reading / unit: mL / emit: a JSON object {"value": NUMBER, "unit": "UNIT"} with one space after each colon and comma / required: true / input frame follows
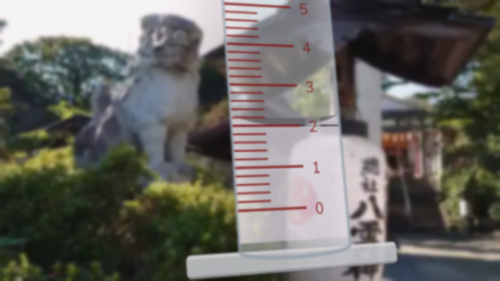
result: {"value": 2, "unit": "mL"}
